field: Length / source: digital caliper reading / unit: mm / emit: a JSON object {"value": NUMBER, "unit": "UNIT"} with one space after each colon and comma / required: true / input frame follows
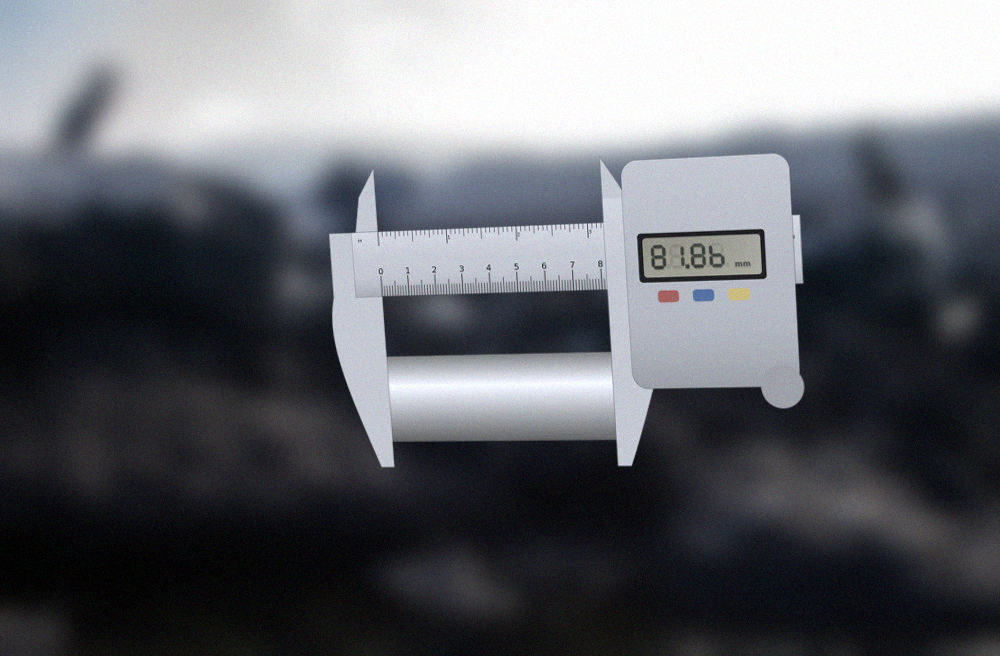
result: {"value": 81.86, "unit": "mm"}
